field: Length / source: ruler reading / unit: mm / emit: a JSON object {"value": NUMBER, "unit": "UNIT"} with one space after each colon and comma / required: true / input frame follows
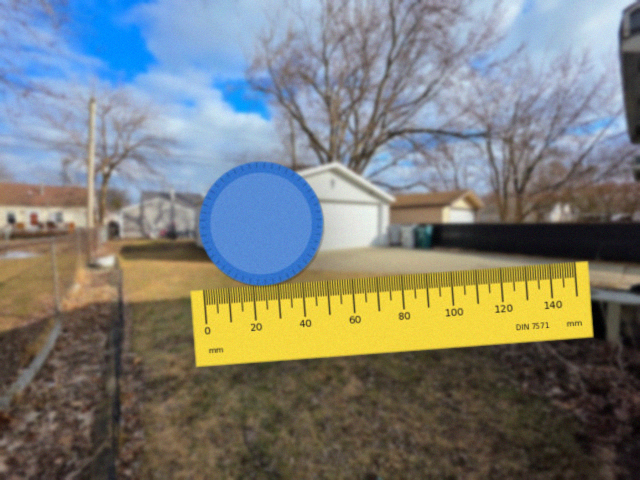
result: {"value": 50, "unit": "mm"}
